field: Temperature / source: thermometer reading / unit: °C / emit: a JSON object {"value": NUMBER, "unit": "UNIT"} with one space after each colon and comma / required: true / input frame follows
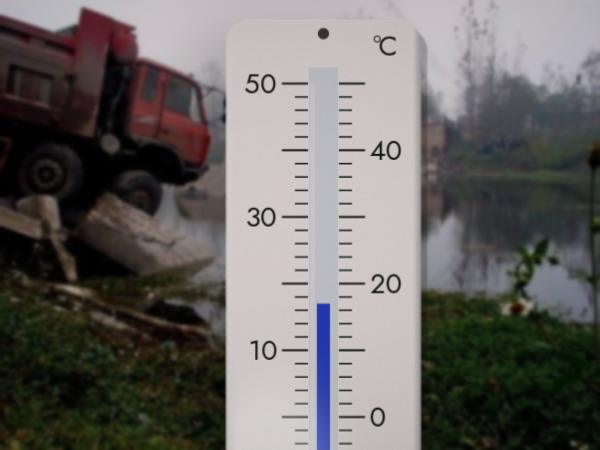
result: {"value": 17, "unit": "°C"}
